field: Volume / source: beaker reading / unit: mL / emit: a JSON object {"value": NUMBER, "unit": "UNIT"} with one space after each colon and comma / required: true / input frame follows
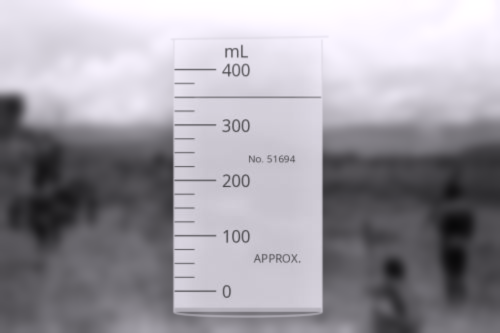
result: {"value": 350, "unit": "mL"}
